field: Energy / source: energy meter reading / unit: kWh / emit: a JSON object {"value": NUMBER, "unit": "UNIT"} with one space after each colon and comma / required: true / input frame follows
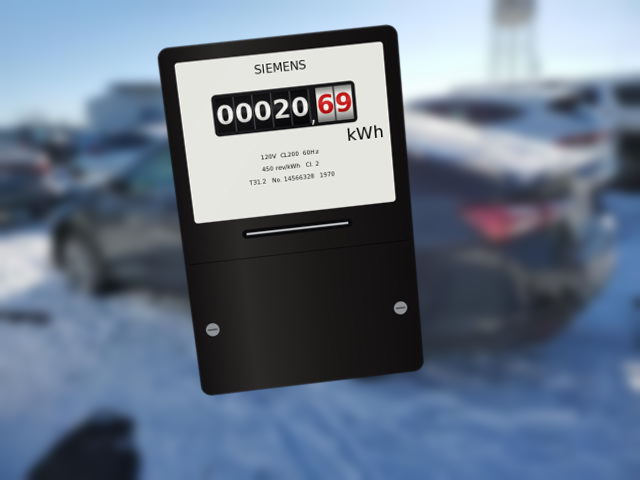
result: {"value": 20.69, "unit": "kWh"}
